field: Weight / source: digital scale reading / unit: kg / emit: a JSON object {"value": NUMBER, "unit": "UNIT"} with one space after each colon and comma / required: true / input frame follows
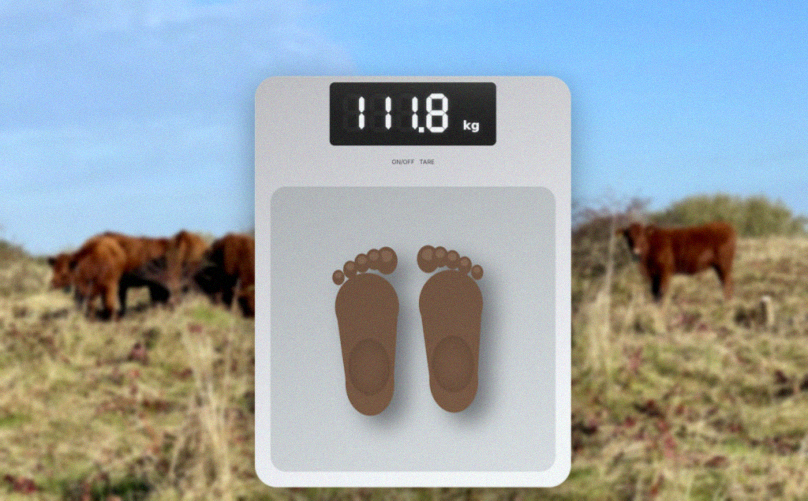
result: {"value": 111.8, "unit": "kg"}
